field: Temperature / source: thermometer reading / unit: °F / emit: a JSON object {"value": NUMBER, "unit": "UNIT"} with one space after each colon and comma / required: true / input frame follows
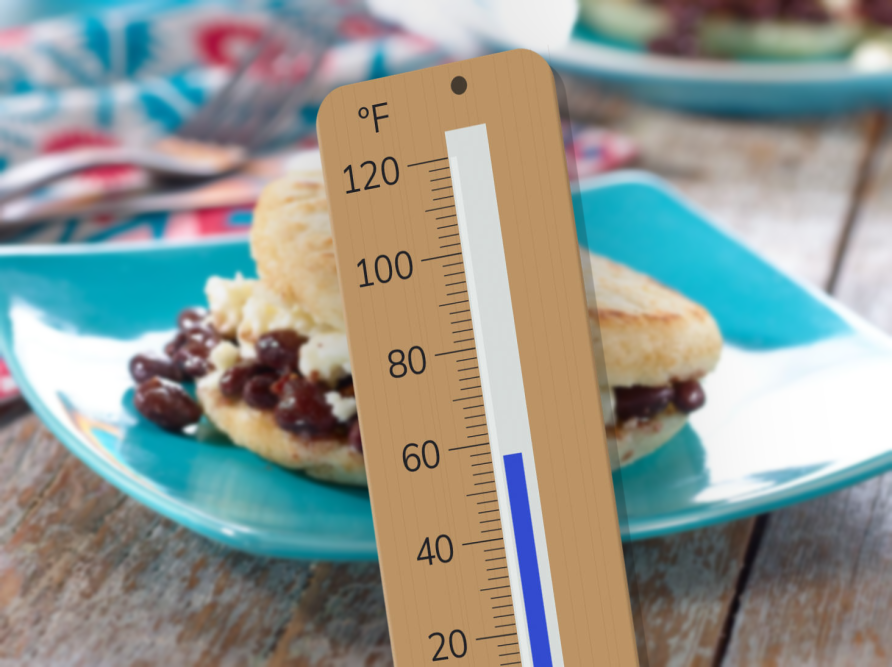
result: {"value": 57, "unit": "°F"}
